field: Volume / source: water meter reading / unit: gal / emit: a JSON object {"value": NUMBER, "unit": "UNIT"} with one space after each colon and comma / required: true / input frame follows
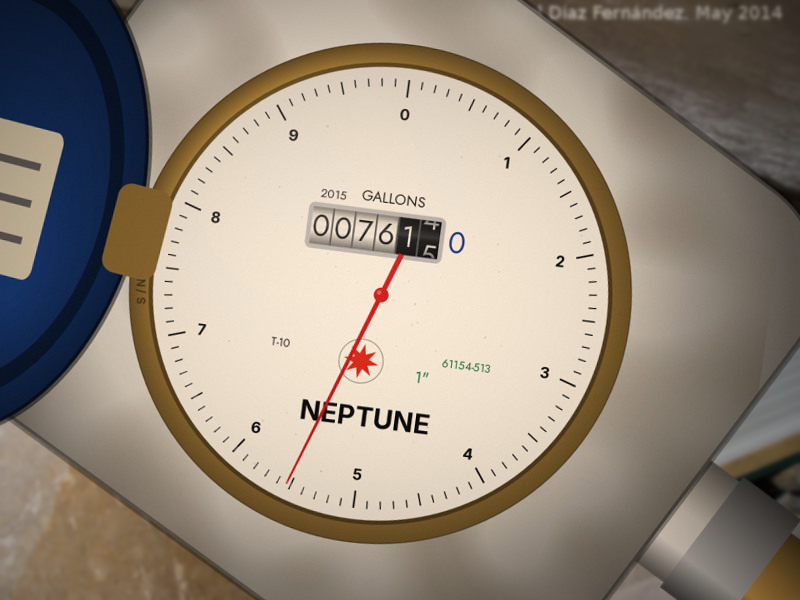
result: {"value": 76145.5, "unit": "gal"}
